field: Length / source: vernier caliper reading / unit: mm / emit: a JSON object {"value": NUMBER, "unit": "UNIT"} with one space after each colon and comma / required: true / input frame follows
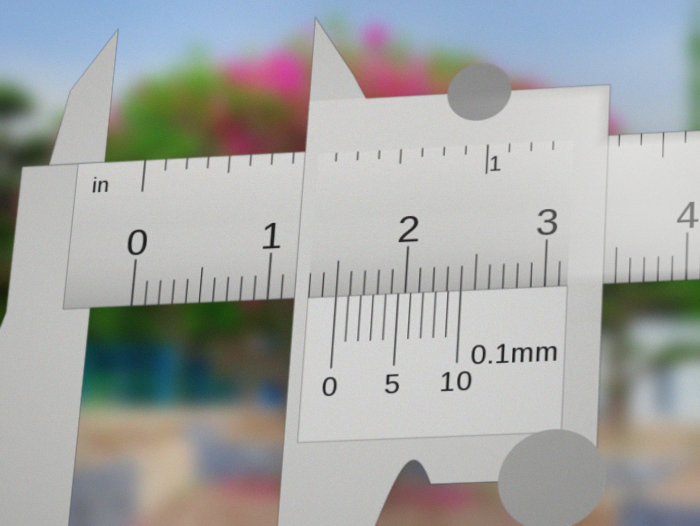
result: {"value": 15.0, "unit": "mm"}
